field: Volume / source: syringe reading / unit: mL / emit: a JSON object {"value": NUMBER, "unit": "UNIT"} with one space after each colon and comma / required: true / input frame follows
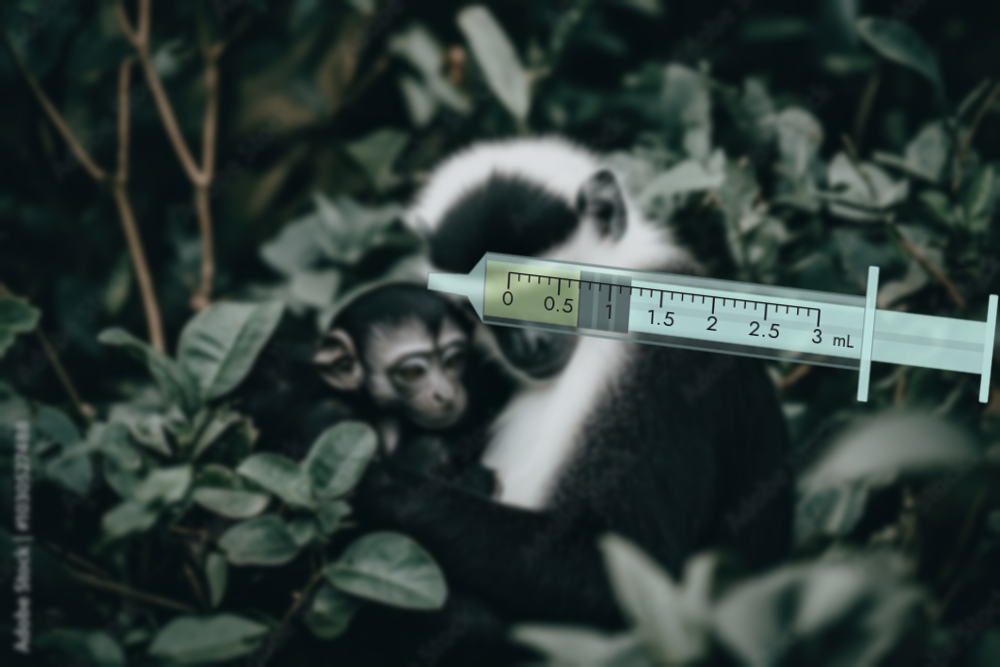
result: {"value": 0.7, "unit": "mL"}
